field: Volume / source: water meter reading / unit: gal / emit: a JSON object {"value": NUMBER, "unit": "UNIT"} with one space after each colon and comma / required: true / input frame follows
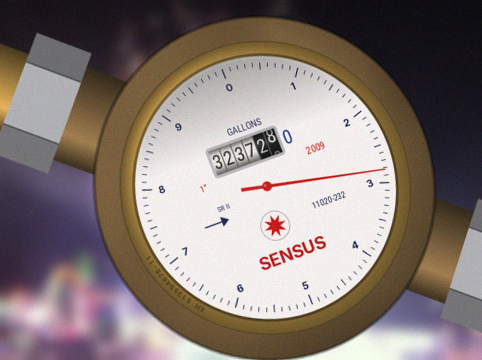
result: {"value": 3237282.8, "unit": "gal"}
